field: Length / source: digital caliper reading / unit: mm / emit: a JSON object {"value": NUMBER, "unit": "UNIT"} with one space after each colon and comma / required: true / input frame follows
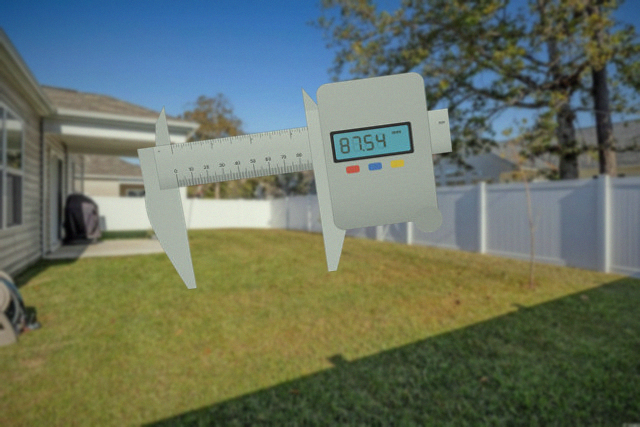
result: {"value": 87.54, "unit": "mm"}
